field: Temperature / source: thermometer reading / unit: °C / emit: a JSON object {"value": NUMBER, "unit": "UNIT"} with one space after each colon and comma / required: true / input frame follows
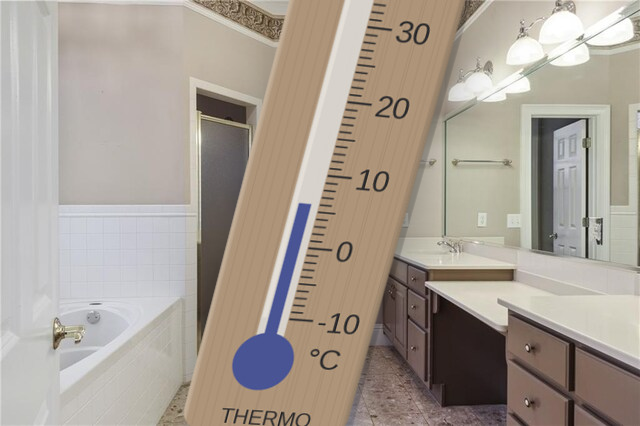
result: {"value": 6, "unit": "°C"}
